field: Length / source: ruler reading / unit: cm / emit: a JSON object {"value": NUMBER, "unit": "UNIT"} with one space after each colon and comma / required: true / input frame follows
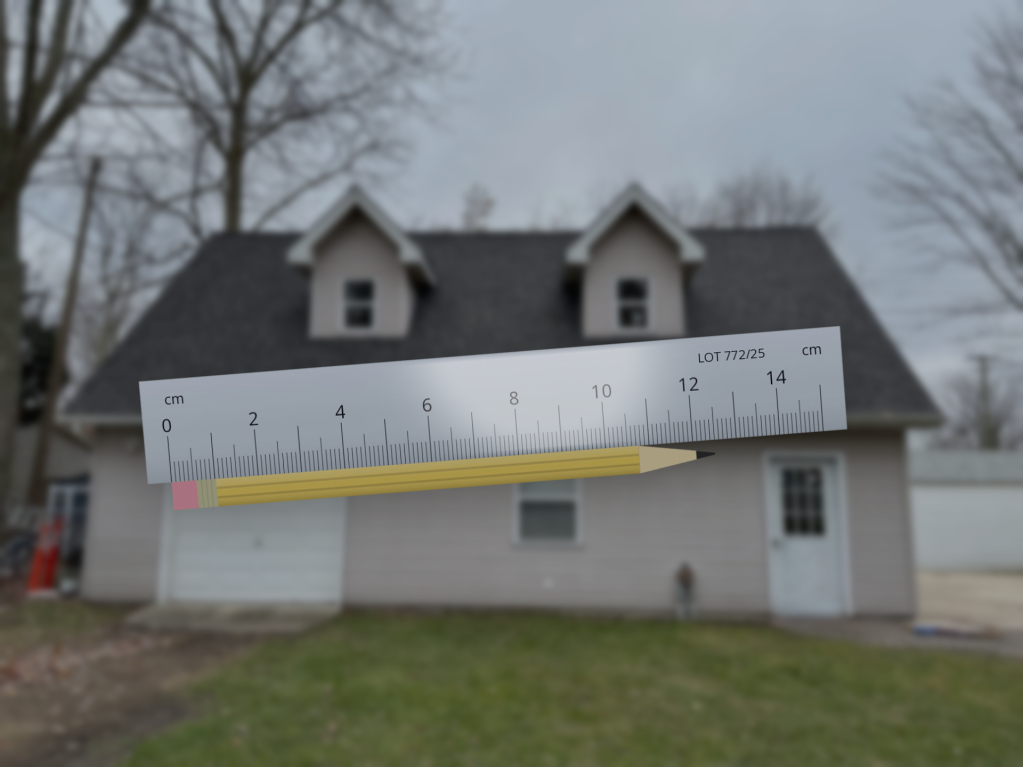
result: {"value": 12.5, "unit": "cm"}
